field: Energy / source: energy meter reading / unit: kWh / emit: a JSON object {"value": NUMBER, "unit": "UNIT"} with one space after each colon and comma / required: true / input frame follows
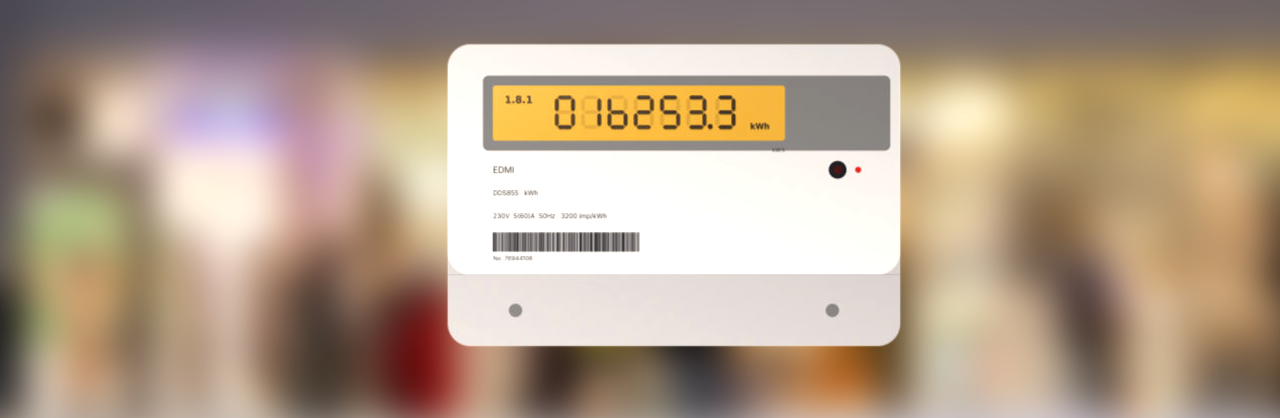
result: {"value": 16253.3, "unit": "kWh"}
